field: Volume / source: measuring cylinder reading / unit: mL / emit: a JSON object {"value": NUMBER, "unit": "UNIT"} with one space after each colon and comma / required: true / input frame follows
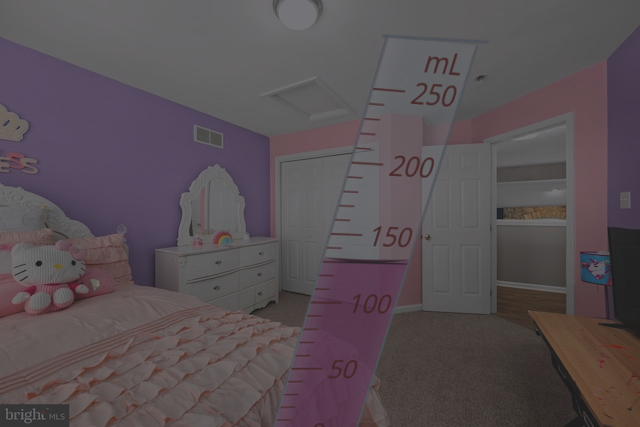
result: {"value": 130, "unit": "mL"}
